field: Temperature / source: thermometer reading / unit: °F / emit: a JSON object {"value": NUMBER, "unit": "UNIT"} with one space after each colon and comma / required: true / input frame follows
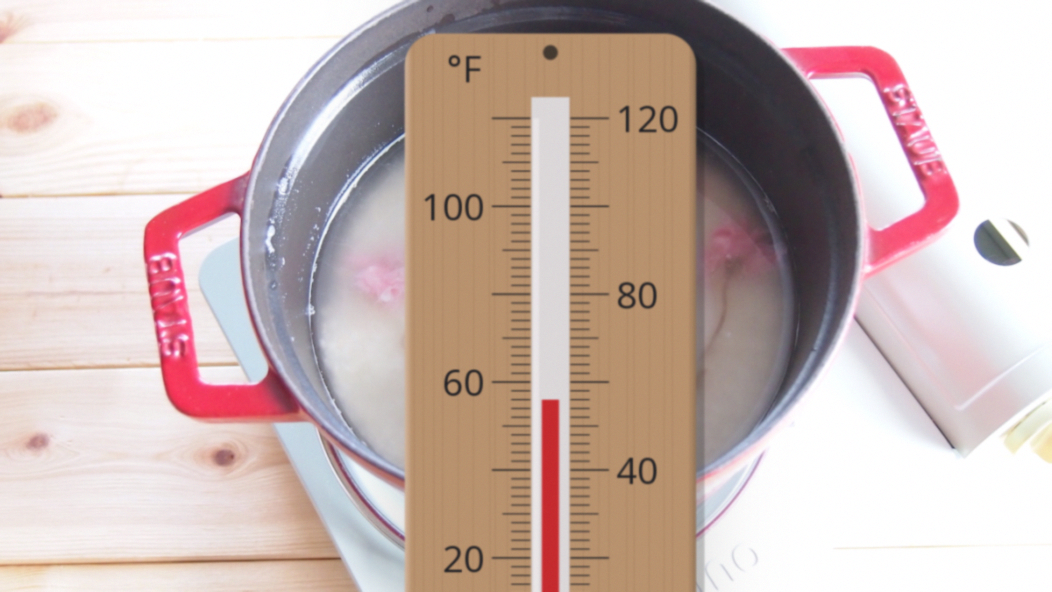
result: {"value": 56, "unit": "°F"}
